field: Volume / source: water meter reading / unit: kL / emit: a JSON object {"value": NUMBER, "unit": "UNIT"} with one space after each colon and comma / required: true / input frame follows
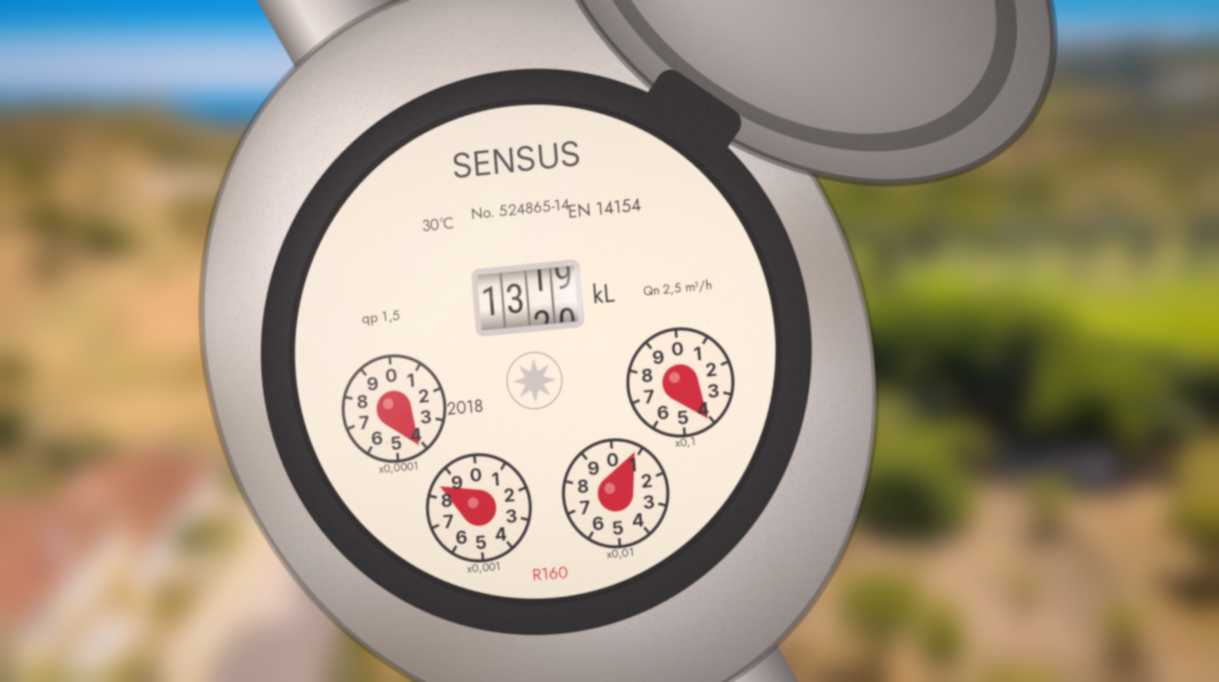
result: {"value": 1319.4084, "unit": "kL"}
